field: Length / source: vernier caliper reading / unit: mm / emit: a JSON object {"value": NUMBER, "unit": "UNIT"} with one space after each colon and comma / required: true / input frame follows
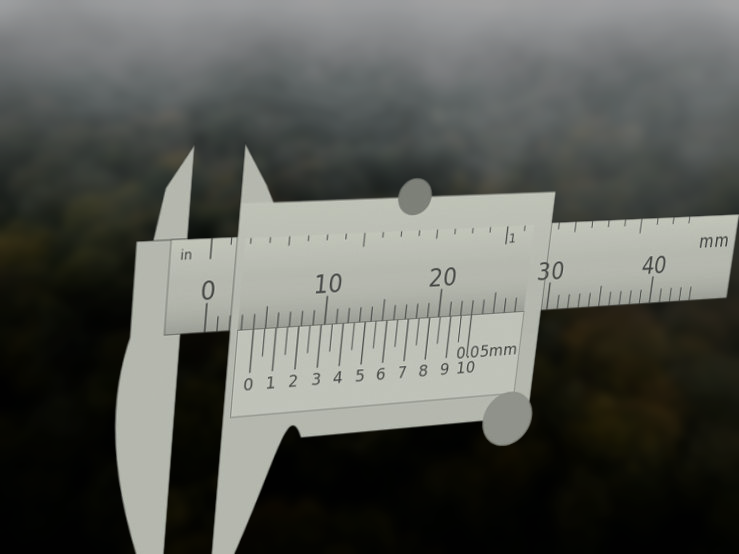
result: {"value": 4.0, "unit": "mm"}
